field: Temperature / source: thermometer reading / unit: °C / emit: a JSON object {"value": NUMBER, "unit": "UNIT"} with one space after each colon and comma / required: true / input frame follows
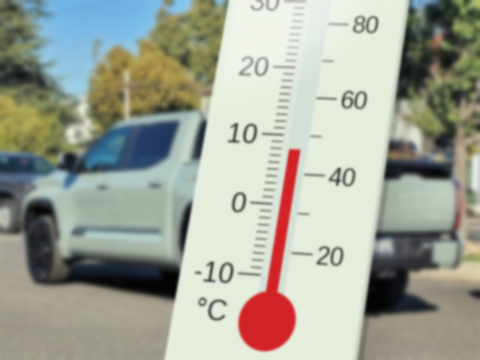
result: {"value": 8, "unit": "°C"}
